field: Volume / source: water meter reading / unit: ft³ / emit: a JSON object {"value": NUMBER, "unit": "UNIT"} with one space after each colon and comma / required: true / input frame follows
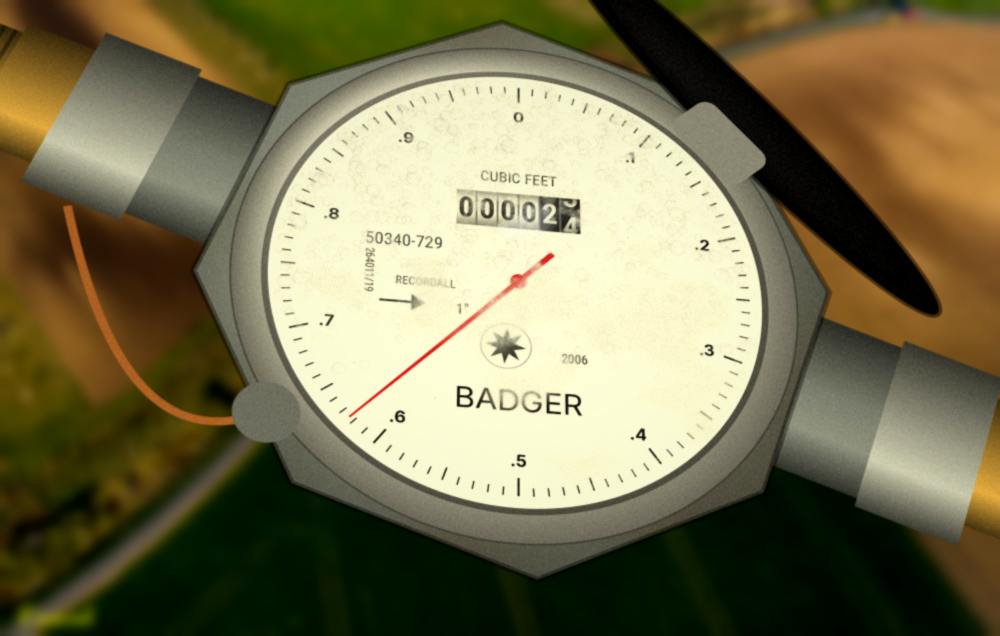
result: {"value": 23.62, "unit": "ft³"}
